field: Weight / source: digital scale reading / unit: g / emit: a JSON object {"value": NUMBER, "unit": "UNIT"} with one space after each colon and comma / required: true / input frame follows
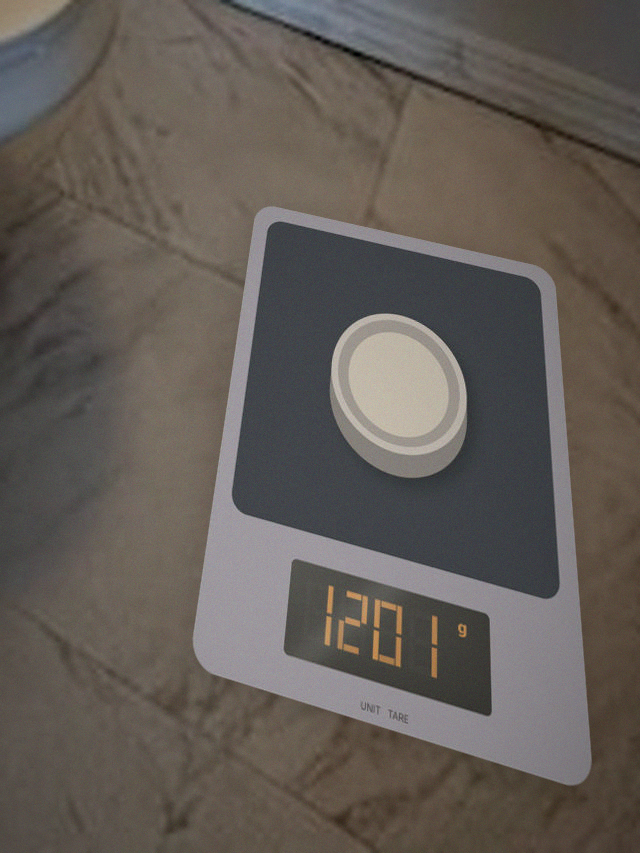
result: {"value": 1201, "unit": "g"}
